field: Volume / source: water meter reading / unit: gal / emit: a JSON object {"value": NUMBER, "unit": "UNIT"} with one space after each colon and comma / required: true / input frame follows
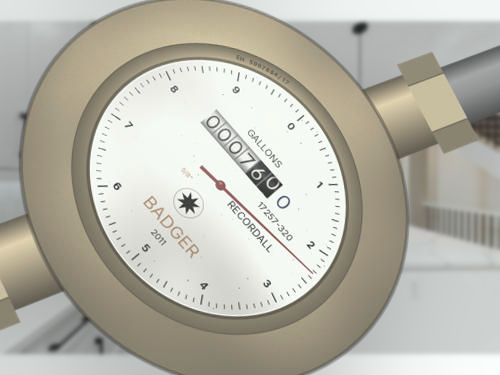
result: {"value": 7602.3, "unit": "gal"}
